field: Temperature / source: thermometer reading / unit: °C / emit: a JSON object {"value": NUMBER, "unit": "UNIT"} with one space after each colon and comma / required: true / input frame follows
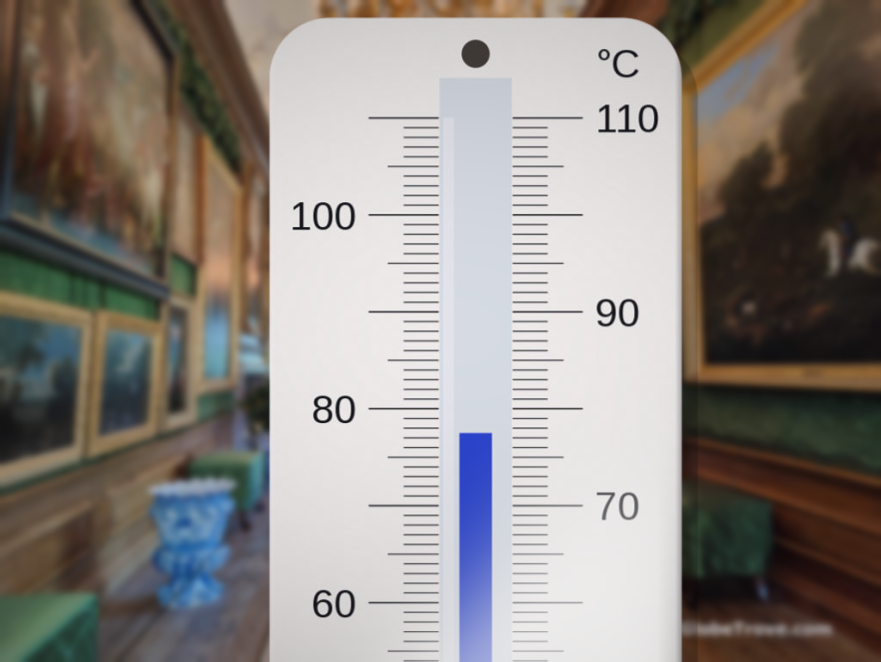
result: {"value": 77.5, "unit": "°C"}
